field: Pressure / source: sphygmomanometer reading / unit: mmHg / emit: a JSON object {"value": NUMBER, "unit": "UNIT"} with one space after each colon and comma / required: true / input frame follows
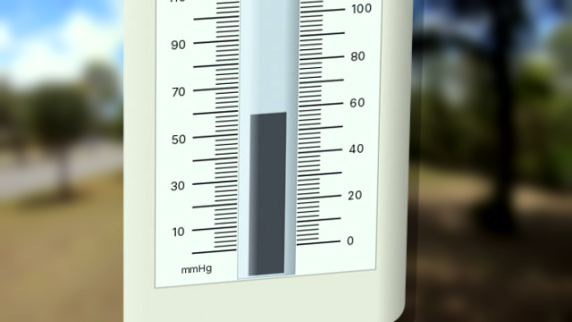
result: {"value": 58, "unit": "mmHg"}
